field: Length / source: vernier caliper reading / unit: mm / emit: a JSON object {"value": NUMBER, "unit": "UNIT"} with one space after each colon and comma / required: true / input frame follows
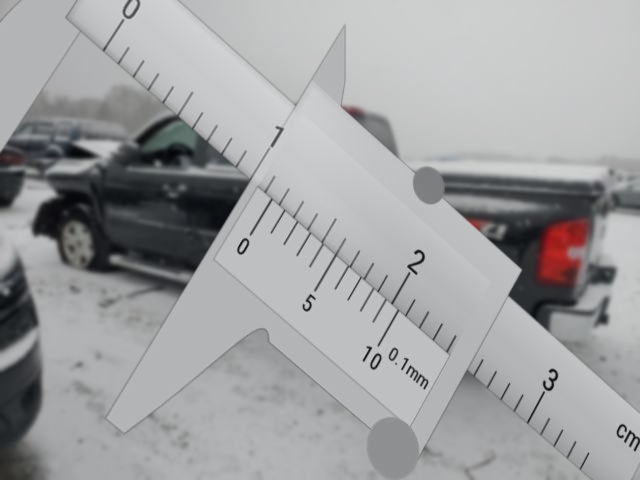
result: {"value": 11.5, "unit": "mm"}
